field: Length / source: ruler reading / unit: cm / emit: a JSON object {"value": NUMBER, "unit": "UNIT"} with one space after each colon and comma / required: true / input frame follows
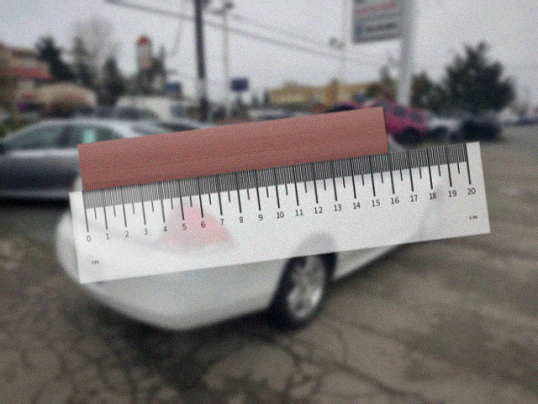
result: {"value": 16, "unit": "cm"}
